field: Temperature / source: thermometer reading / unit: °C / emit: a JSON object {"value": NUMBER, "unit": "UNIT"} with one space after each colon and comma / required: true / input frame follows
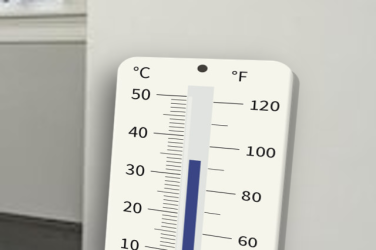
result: {"value": 34, "unit": "°C"}
